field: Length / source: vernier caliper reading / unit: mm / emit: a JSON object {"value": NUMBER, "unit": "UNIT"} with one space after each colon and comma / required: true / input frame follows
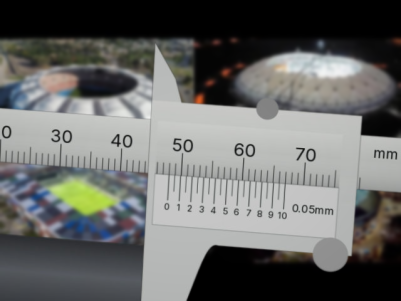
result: {"value": 48.0, "unit": "mm"}
